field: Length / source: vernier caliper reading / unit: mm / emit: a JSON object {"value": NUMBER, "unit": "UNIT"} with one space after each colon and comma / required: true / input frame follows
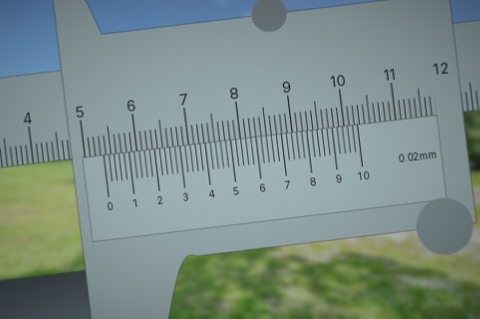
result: {"value": 53.6, "unit": "mm"}
